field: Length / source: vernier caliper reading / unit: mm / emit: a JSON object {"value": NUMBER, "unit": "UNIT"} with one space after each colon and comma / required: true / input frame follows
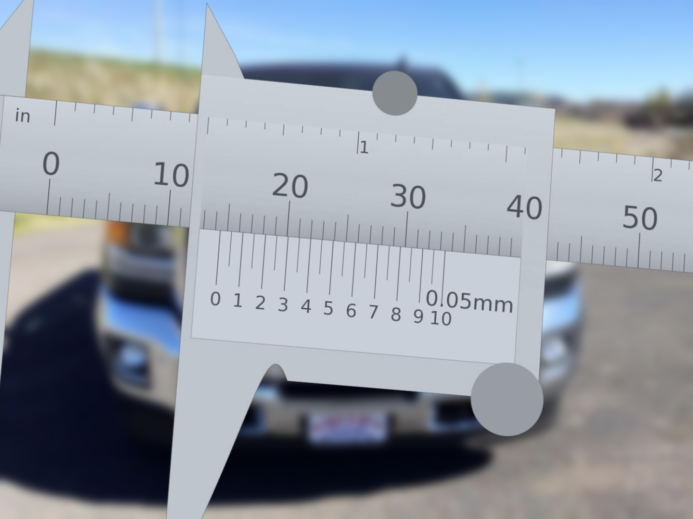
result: {"value": 14.4, "unit": "mm"}
